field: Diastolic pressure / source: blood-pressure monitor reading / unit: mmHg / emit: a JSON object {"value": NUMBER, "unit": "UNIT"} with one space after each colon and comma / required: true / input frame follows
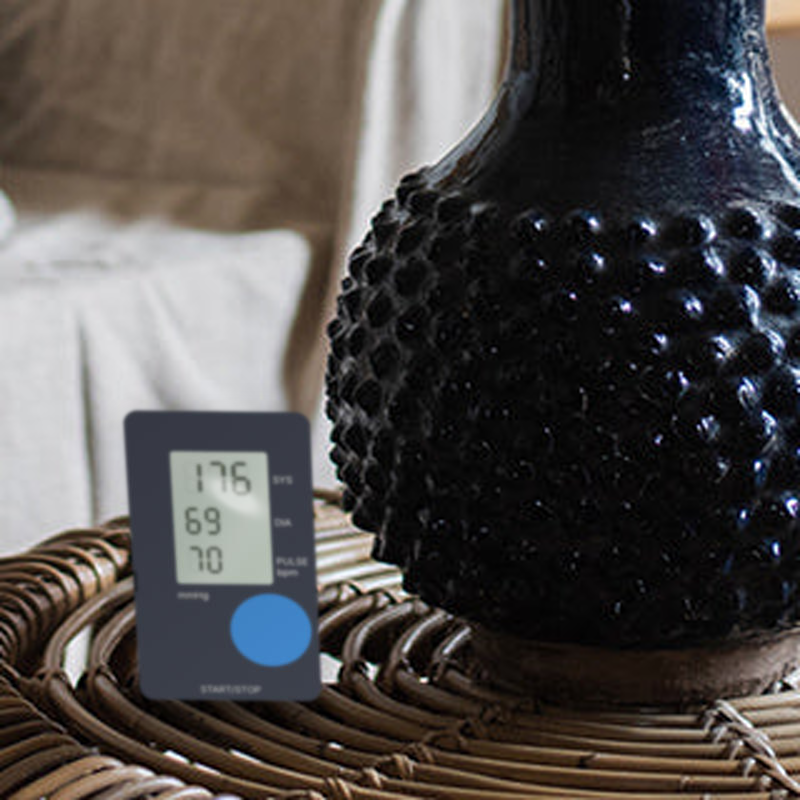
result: {"value": 69, "unit": "mmHg"}
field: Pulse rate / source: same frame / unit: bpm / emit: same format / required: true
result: {"value": 70, "unit": "bpm"}
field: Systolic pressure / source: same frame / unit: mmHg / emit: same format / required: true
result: {"value": 176, "unit": "mmHg"}
